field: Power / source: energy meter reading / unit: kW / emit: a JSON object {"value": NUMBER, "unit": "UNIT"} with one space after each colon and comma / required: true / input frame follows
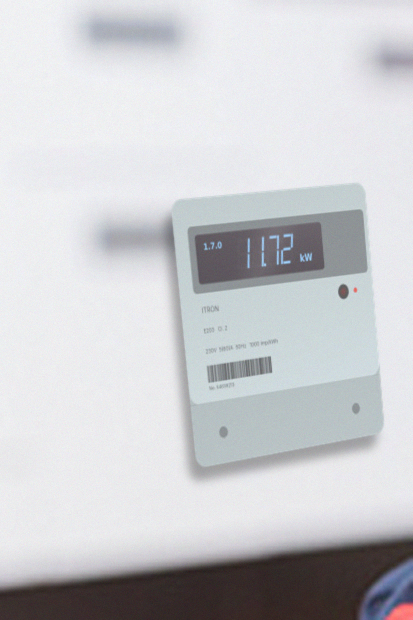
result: {"value": 11.72, "unit": "kW"}
